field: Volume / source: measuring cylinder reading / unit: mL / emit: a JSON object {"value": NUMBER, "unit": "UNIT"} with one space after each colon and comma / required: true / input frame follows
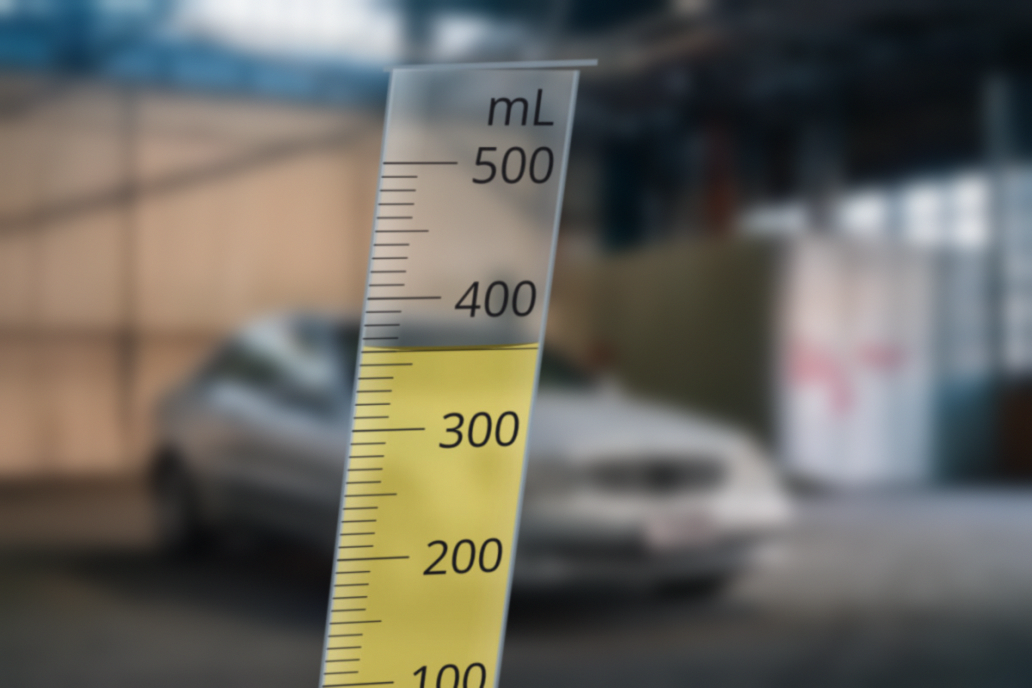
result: {"value": 360, "unit": "mL"}
